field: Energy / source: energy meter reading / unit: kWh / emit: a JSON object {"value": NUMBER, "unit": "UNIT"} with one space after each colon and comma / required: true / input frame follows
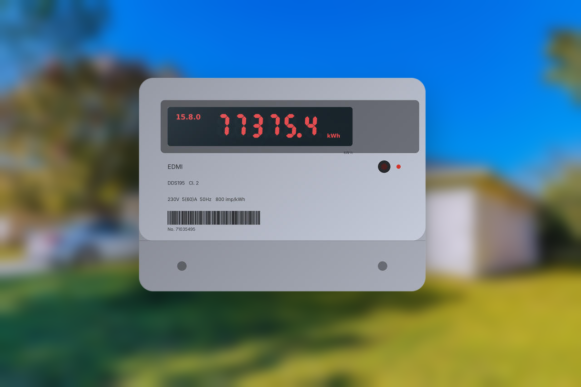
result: {"value": 77375.4, "unit": "kWh"}
